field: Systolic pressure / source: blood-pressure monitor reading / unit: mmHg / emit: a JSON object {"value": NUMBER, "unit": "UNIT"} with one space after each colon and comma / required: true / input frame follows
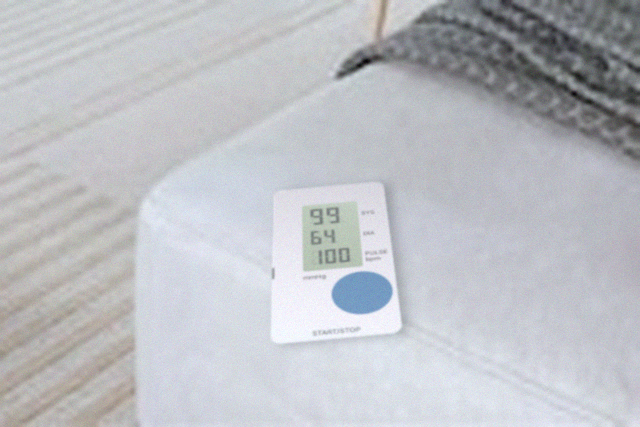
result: {"value": 99, "unit": "mmHg"}
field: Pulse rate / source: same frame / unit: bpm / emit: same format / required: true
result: {"value": 100, "unit": "bpm"}
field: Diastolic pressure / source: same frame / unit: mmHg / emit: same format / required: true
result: {"value": 64, "unit": "mmHg"}
